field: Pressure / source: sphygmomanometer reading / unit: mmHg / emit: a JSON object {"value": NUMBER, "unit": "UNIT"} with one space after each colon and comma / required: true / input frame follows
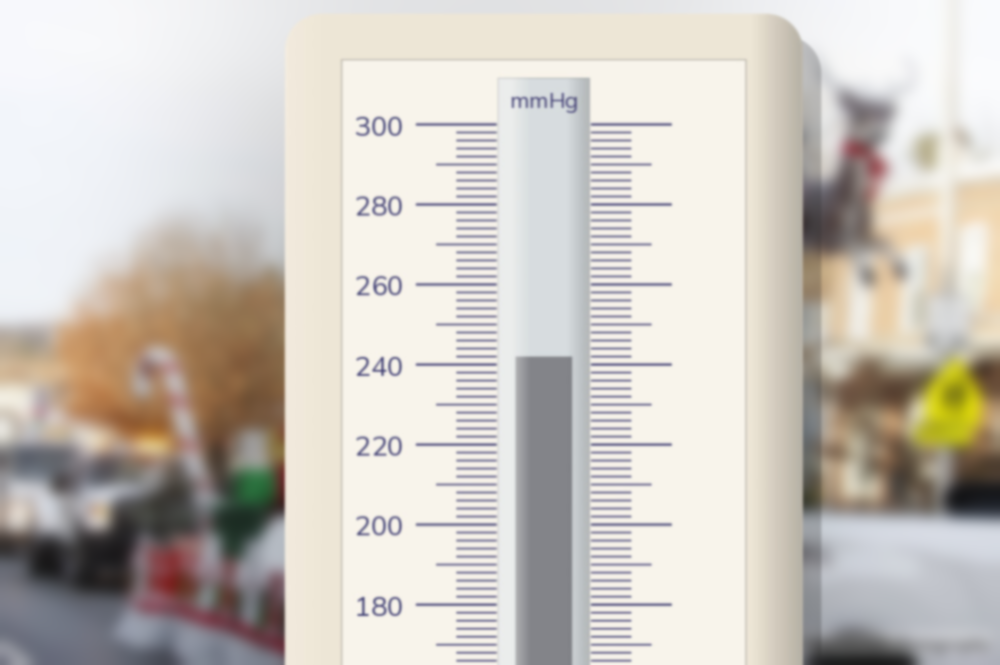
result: {"value": 242, "unit": "mmHg"}
